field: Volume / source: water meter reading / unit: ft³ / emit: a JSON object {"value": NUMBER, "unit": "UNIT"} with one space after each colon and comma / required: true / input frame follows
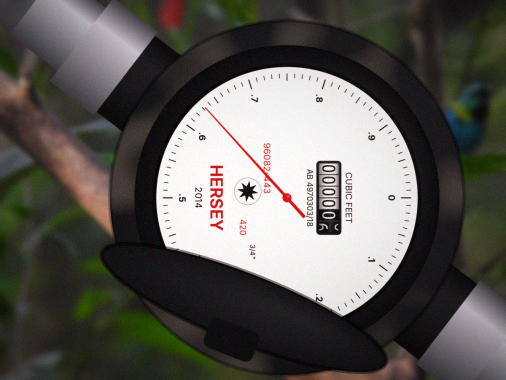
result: {"value": 5.63, "unit": "ft³"}
